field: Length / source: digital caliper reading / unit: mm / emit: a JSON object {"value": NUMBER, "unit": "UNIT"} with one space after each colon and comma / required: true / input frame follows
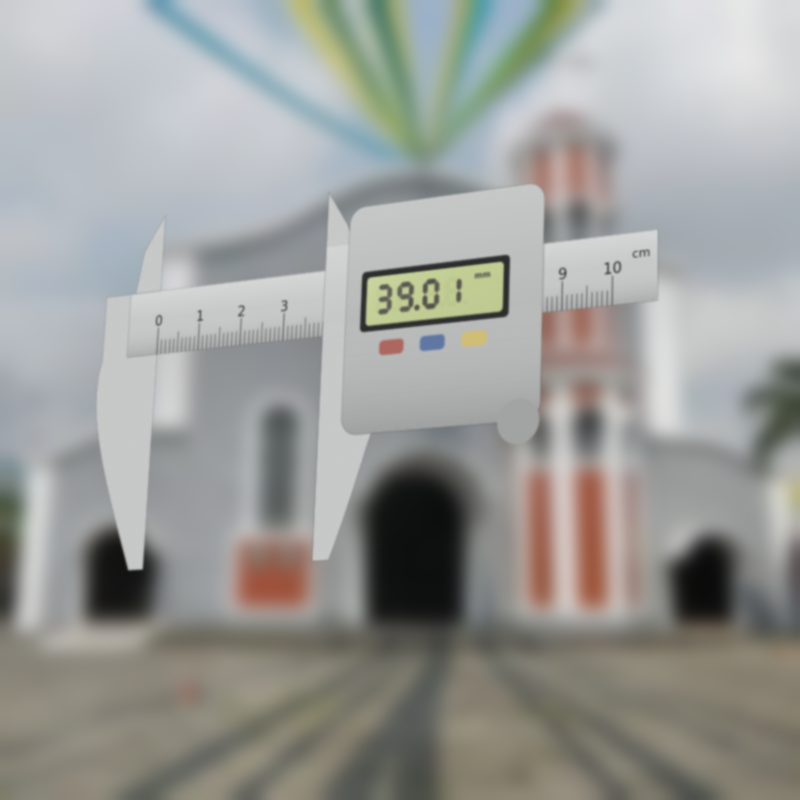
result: {"value": 39.01, "unit": "mm"}
